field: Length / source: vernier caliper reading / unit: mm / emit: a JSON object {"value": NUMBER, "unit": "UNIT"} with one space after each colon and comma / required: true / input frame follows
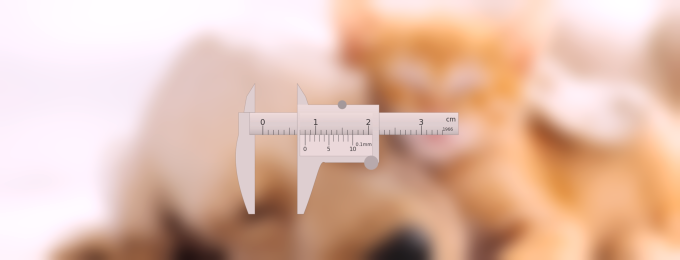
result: {"value": 8.0, "unit": "mm"}
